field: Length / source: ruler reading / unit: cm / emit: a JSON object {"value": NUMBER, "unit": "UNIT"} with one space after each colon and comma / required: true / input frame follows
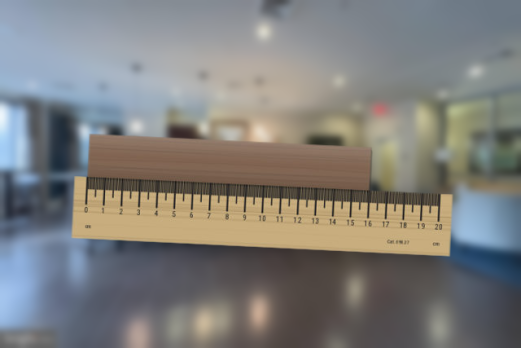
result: {"value": 16, "unit": "cm"}
